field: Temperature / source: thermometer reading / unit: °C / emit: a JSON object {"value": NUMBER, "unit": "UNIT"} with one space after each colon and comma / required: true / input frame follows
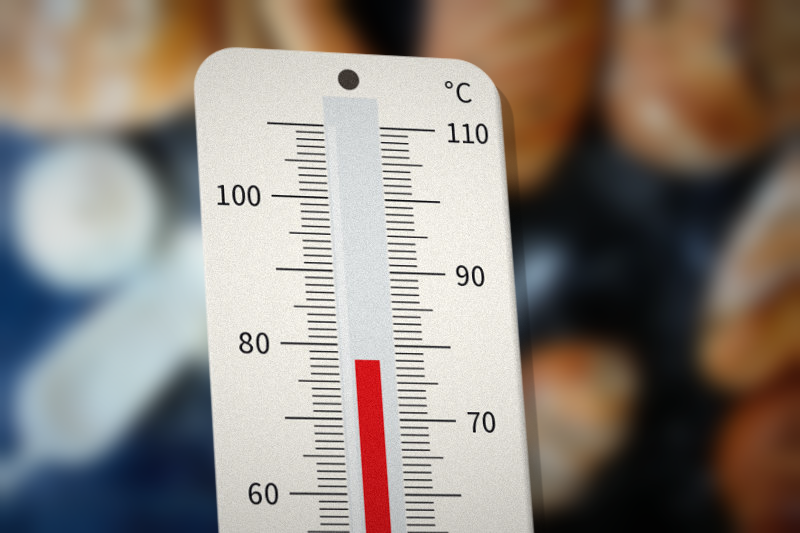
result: {"value": 78, "unit": "°C"}
